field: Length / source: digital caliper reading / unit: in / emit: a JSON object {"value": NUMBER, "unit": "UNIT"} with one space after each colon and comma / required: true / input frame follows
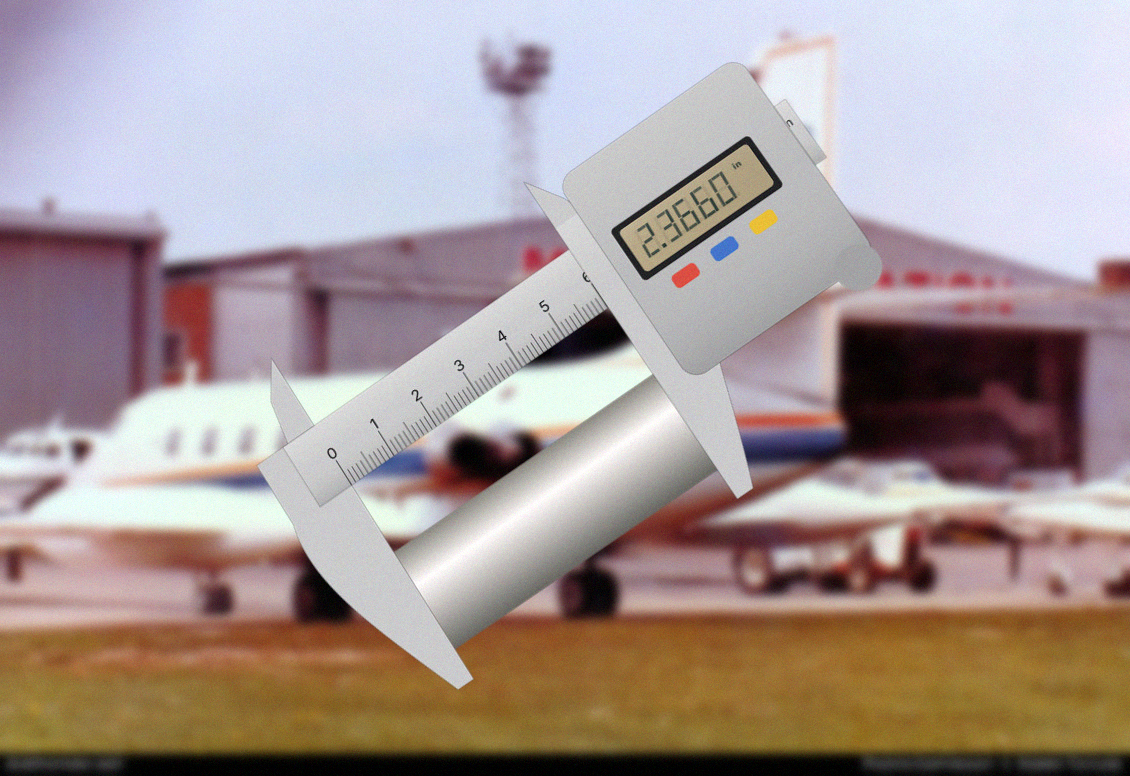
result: {"value": 2.3660, "unit": "in"}
